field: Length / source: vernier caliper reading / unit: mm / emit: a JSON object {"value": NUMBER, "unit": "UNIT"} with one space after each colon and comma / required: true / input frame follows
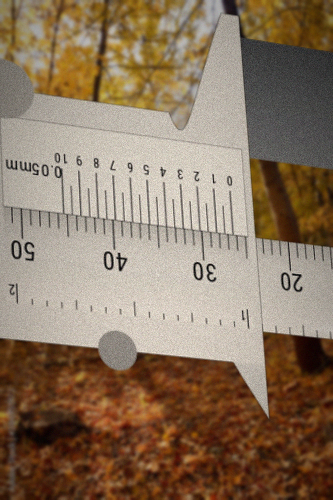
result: {"value": 26.4, "unit": "mm"}
